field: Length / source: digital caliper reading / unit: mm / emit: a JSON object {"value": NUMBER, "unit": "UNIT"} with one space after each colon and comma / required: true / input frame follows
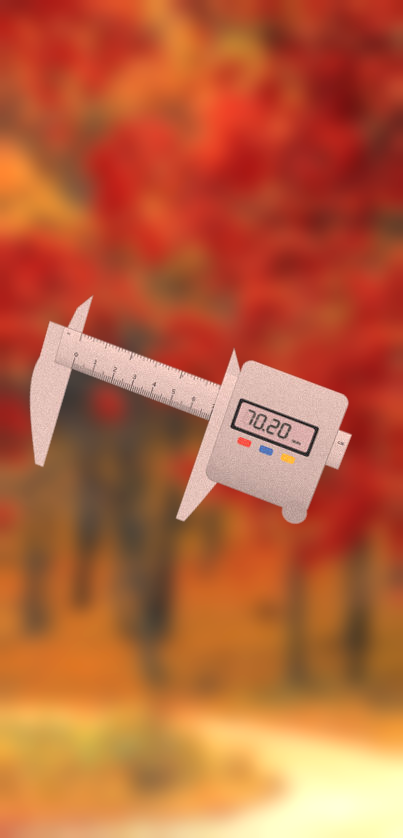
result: {"value": 70.20, "unit": "mm"}
